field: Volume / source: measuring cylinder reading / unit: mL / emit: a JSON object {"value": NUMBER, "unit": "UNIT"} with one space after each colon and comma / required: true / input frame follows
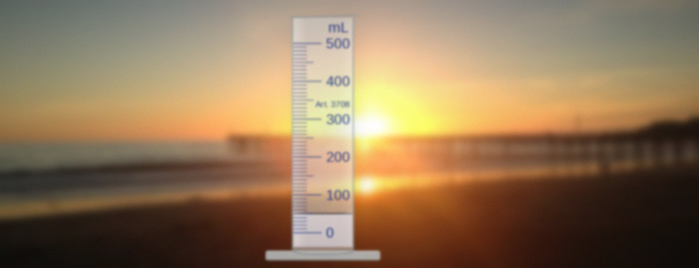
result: {"value": 50, "unit": "mL"}
